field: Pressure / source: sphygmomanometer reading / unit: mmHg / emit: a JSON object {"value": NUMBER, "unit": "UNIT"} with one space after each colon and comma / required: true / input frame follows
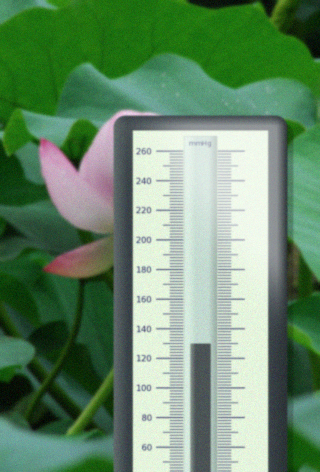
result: {"value": 130, "unit": "mmHg"}
